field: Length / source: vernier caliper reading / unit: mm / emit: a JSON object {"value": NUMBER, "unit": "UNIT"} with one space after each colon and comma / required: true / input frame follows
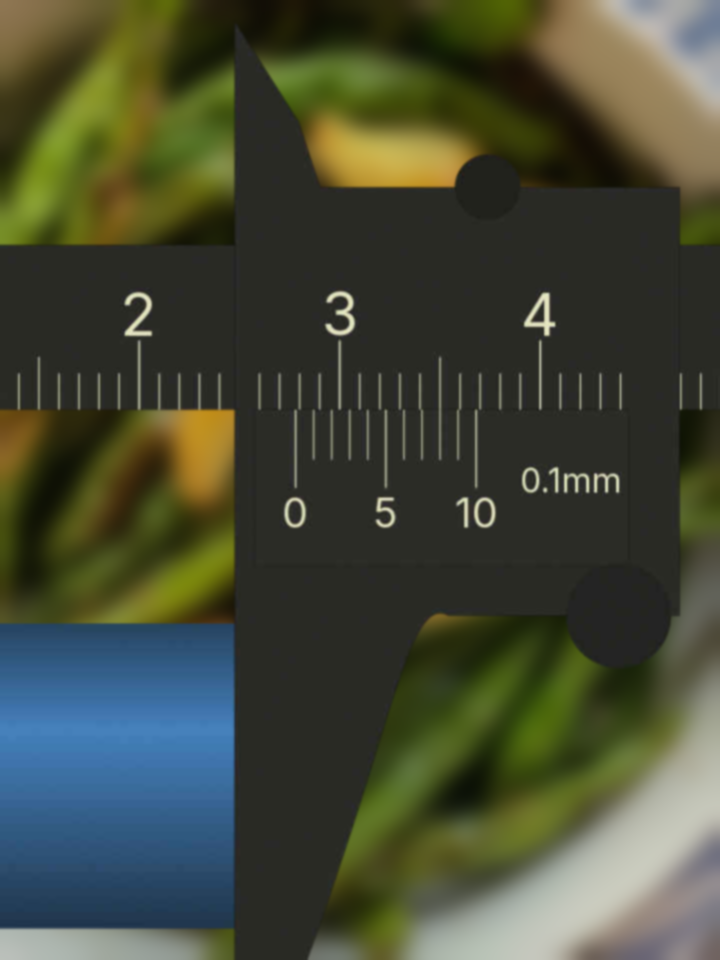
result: {"value": 27.8, "unit": "mm"}
